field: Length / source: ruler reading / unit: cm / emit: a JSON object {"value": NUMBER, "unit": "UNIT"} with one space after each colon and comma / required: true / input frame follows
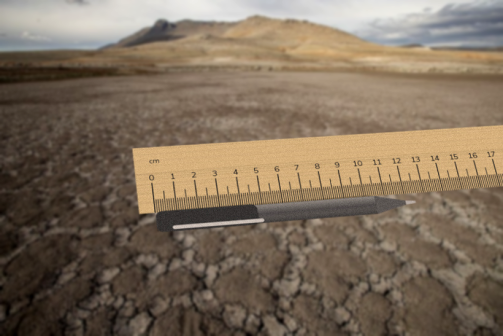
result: {"value": 12.5, "unit": "cm"}
